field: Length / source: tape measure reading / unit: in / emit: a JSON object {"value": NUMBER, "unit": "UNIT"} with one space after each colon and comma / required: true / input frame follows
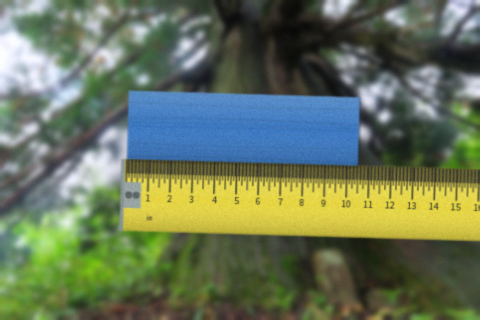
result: {"value": 10.5, "unit": "in"}
